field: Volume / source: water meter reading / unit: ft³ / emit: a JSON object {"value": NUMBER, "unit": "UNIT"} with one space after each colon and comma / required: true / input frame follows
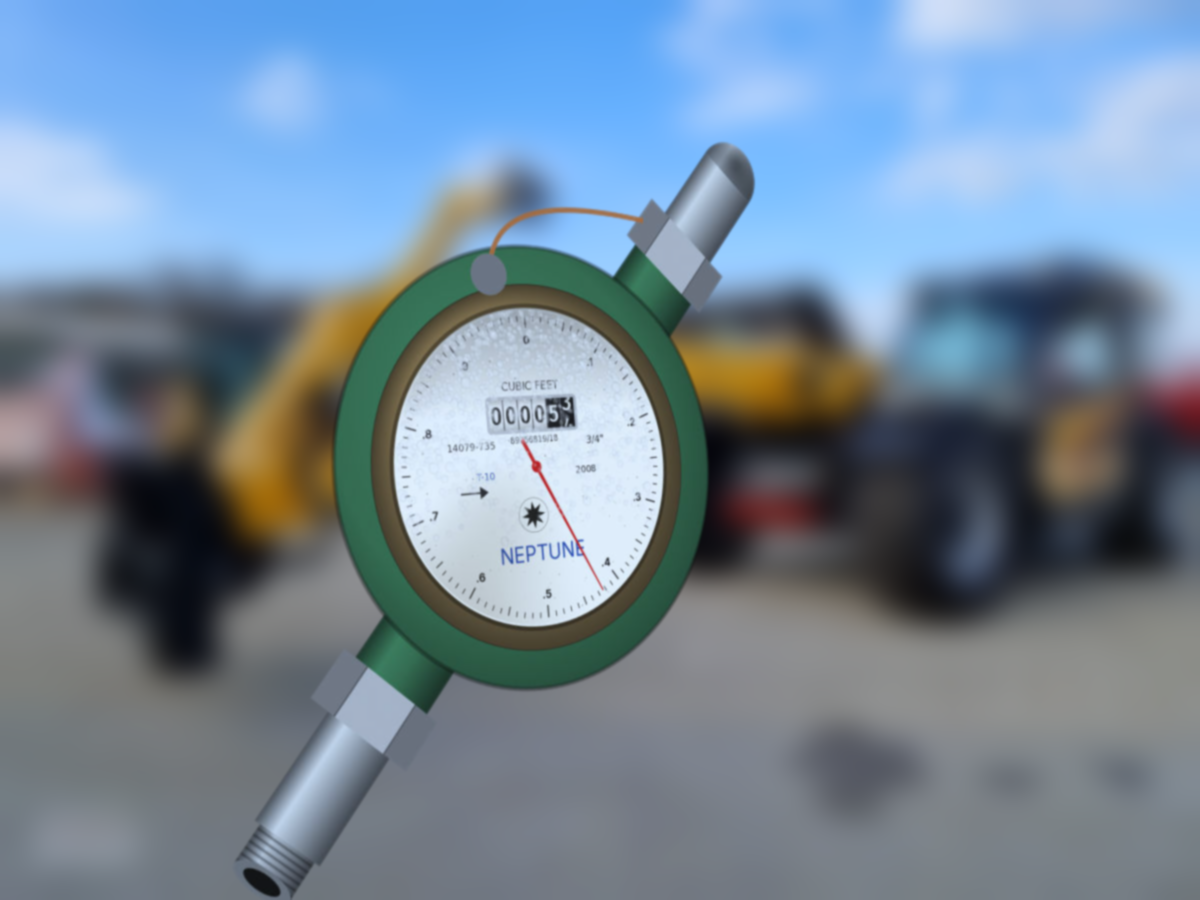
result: {"value": 53.42, "unit": "ft³"}
